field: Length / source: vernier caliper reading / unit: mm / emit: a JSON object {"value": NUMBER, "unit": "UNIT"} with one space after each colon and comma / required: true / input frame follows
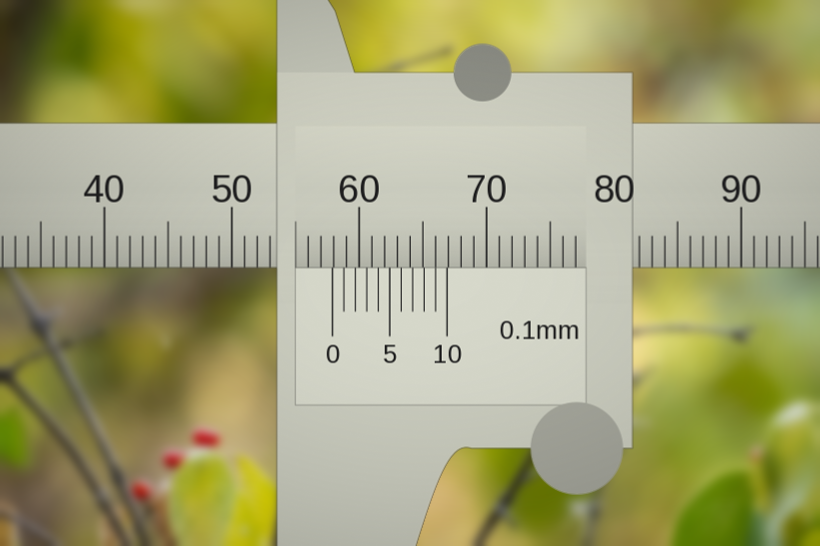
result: {"value": 57.9, "unit": "mm"}
